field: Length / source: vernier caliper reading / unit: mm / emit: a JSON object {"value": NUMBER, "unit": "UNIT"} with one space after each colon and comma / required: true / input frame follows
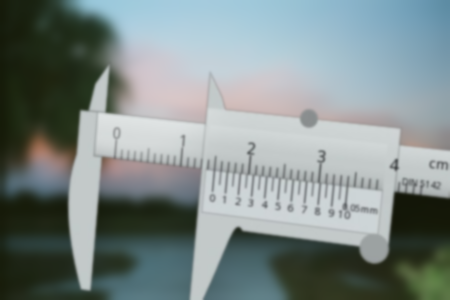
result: {"value": 15.0, "unit": "mm"}
